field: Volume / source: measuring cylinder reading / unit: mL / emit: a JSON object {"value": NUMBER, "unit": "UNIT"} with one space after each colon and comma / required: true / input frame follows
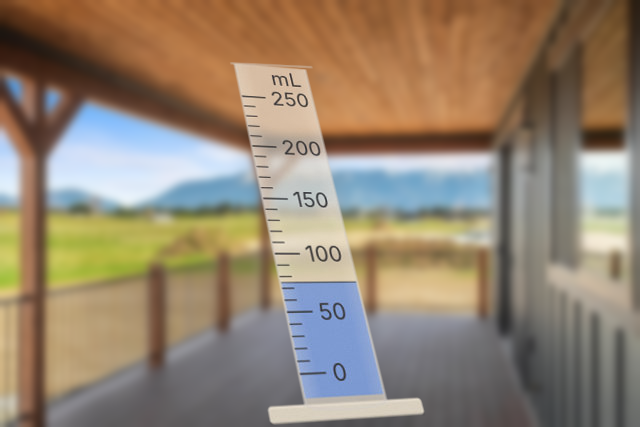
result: {"value": 75, "unit": "mL"}
